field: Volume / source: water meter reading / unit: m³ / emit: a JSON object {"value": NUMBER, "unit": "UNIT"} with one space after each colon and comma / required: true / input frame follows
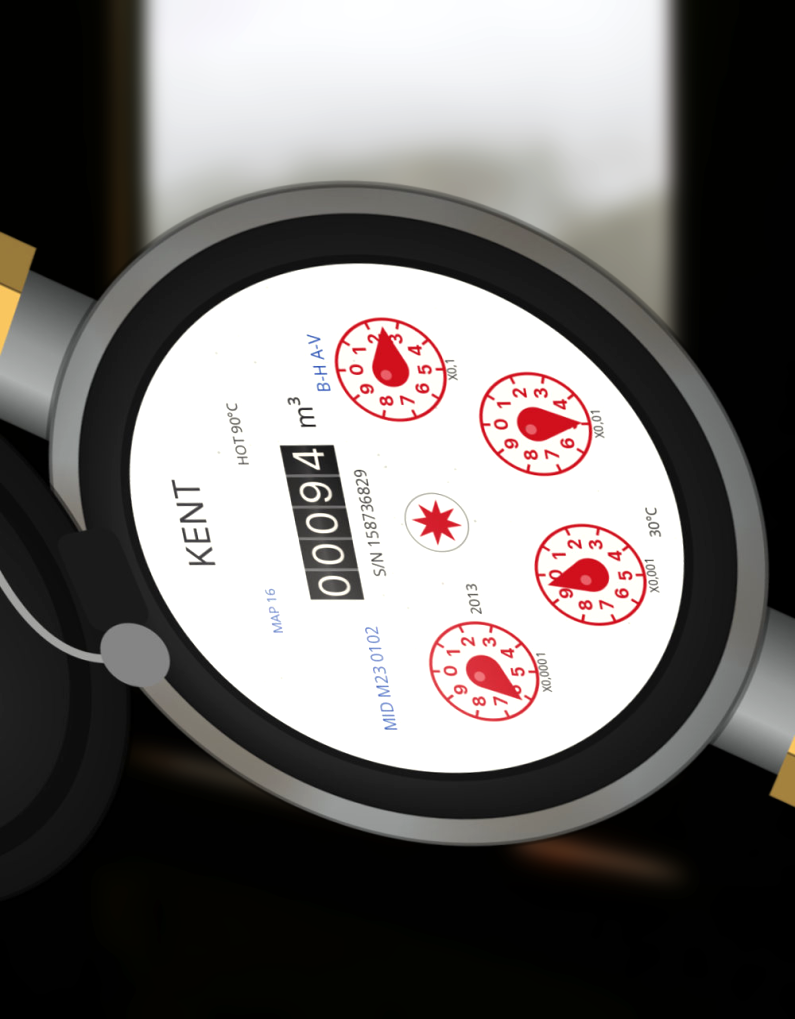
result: {"value": 94.2496, "unit": "m³"}
